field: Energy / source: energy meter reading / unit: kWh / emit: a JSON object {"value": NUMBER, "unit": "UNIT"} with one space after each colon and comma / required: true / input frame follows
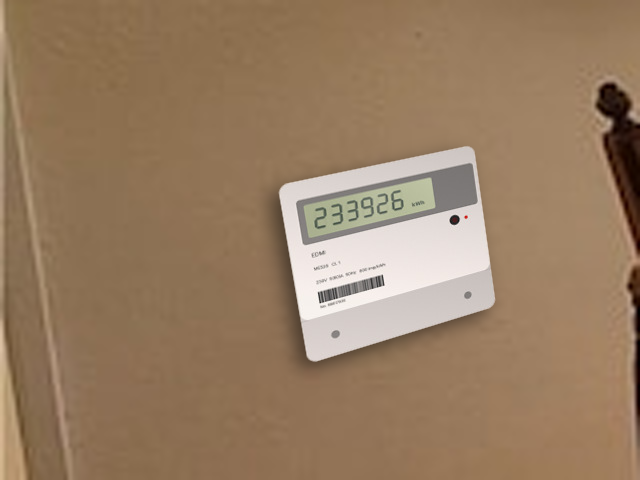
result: {"value": 233926, "unit": "kWh"}
